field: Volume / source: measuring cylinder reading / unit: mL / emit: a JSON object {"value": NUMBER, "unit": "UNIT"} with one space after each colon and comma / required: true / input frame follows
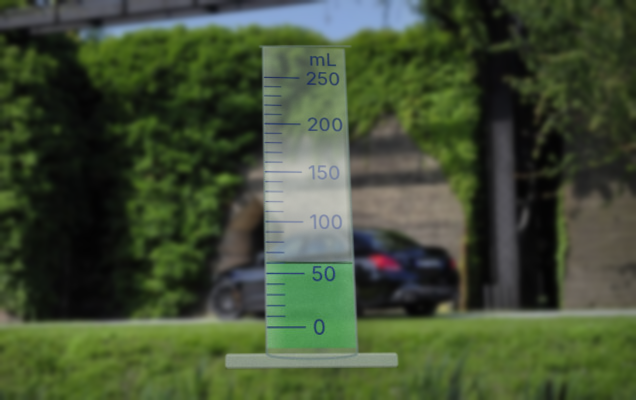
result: {"value": 60, "unit": "mL"}
